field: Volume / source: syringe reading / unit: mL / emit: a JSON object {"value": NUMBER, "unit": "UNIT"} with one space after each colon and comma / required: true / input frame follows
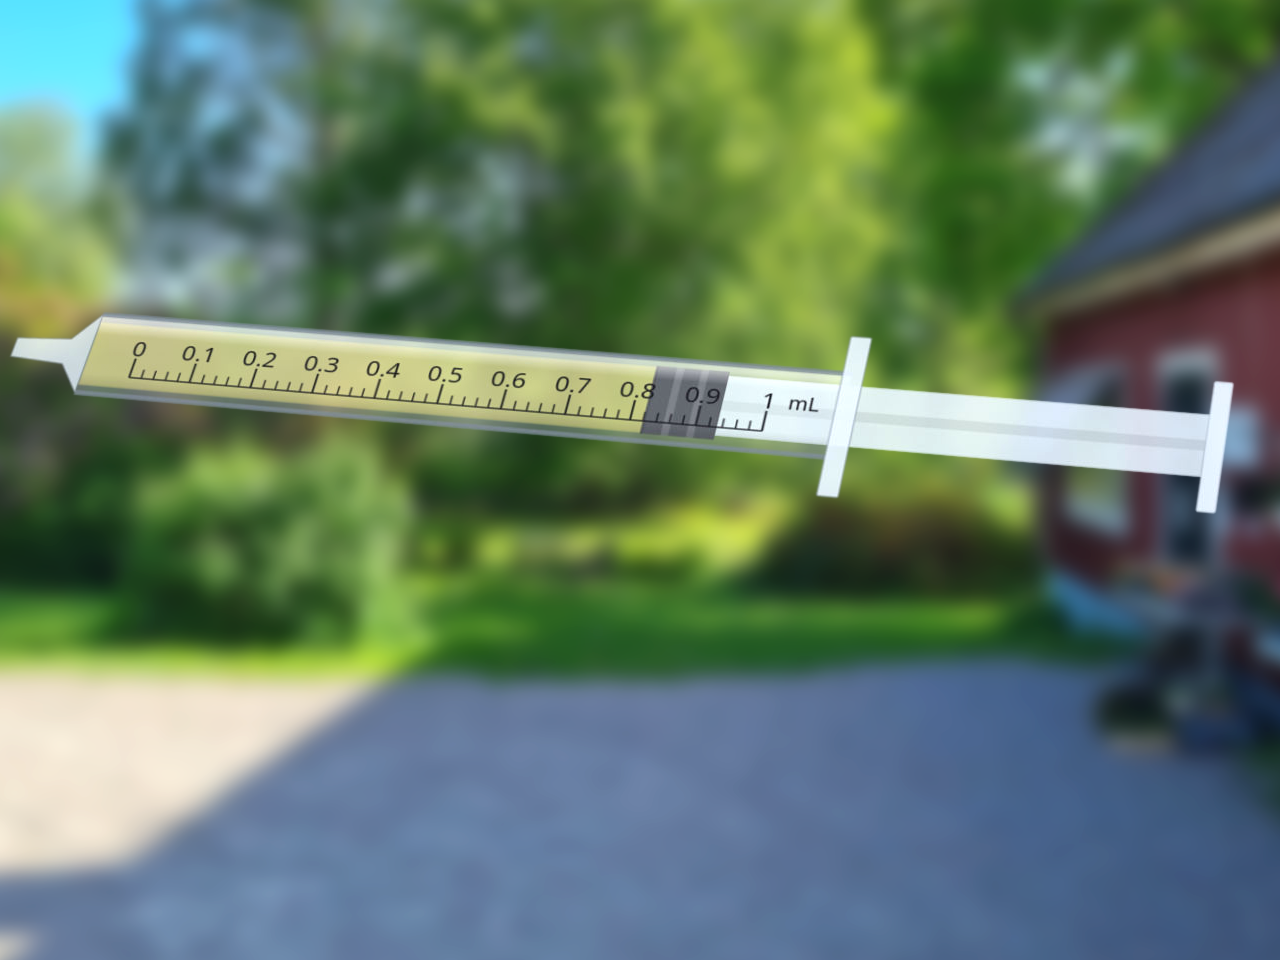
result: {"value": 0.82, "unit": "mL"}
